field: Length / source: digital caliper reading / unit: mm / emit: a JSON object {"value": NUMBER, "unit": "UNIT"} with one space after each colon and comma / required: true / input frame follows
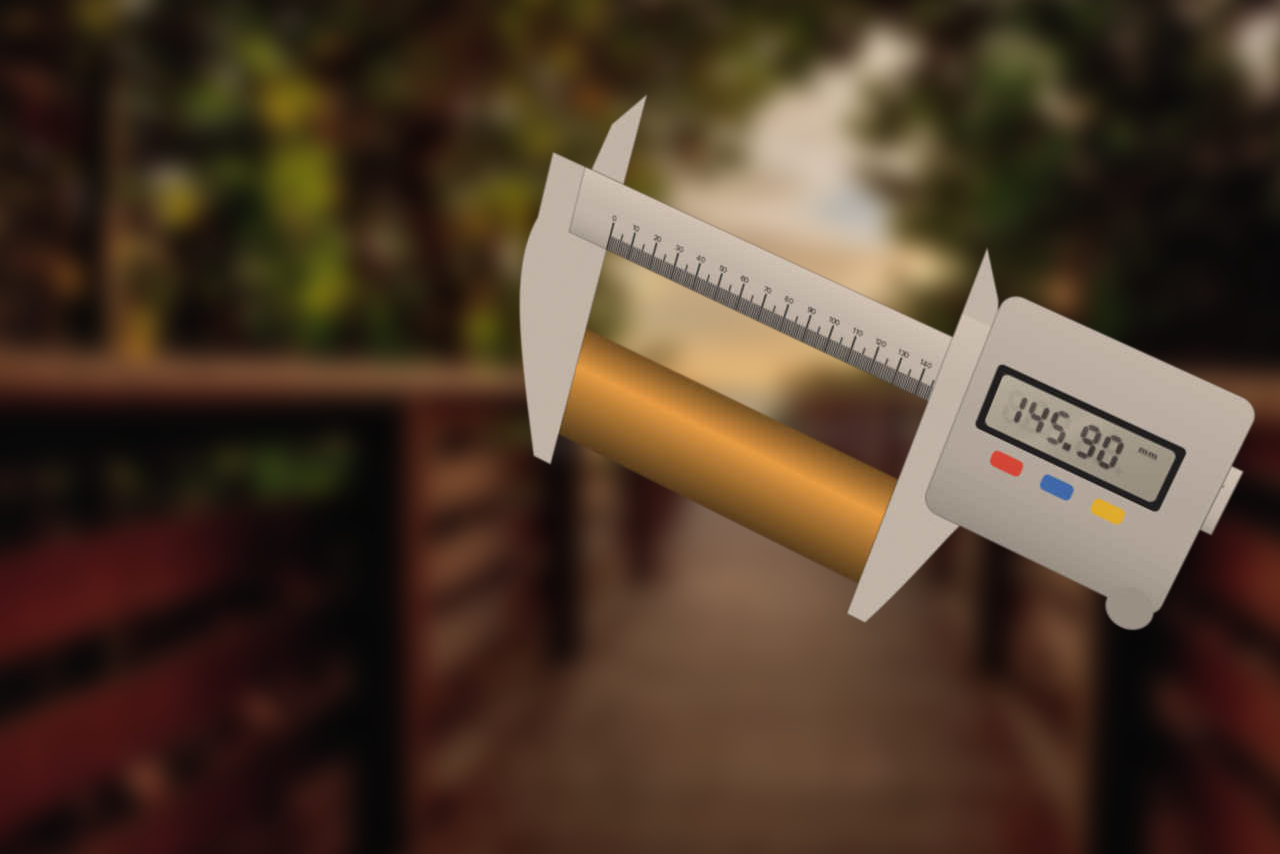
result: {"value": 145.90, "unit": "mm"}
